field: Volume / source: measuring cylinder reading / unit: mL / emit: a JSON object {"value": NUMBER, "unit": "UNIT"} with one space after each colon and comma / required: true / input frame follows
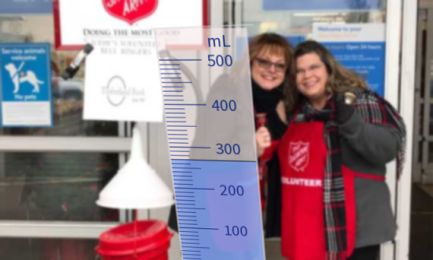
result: {"value": 270, "unit": "mL"}
